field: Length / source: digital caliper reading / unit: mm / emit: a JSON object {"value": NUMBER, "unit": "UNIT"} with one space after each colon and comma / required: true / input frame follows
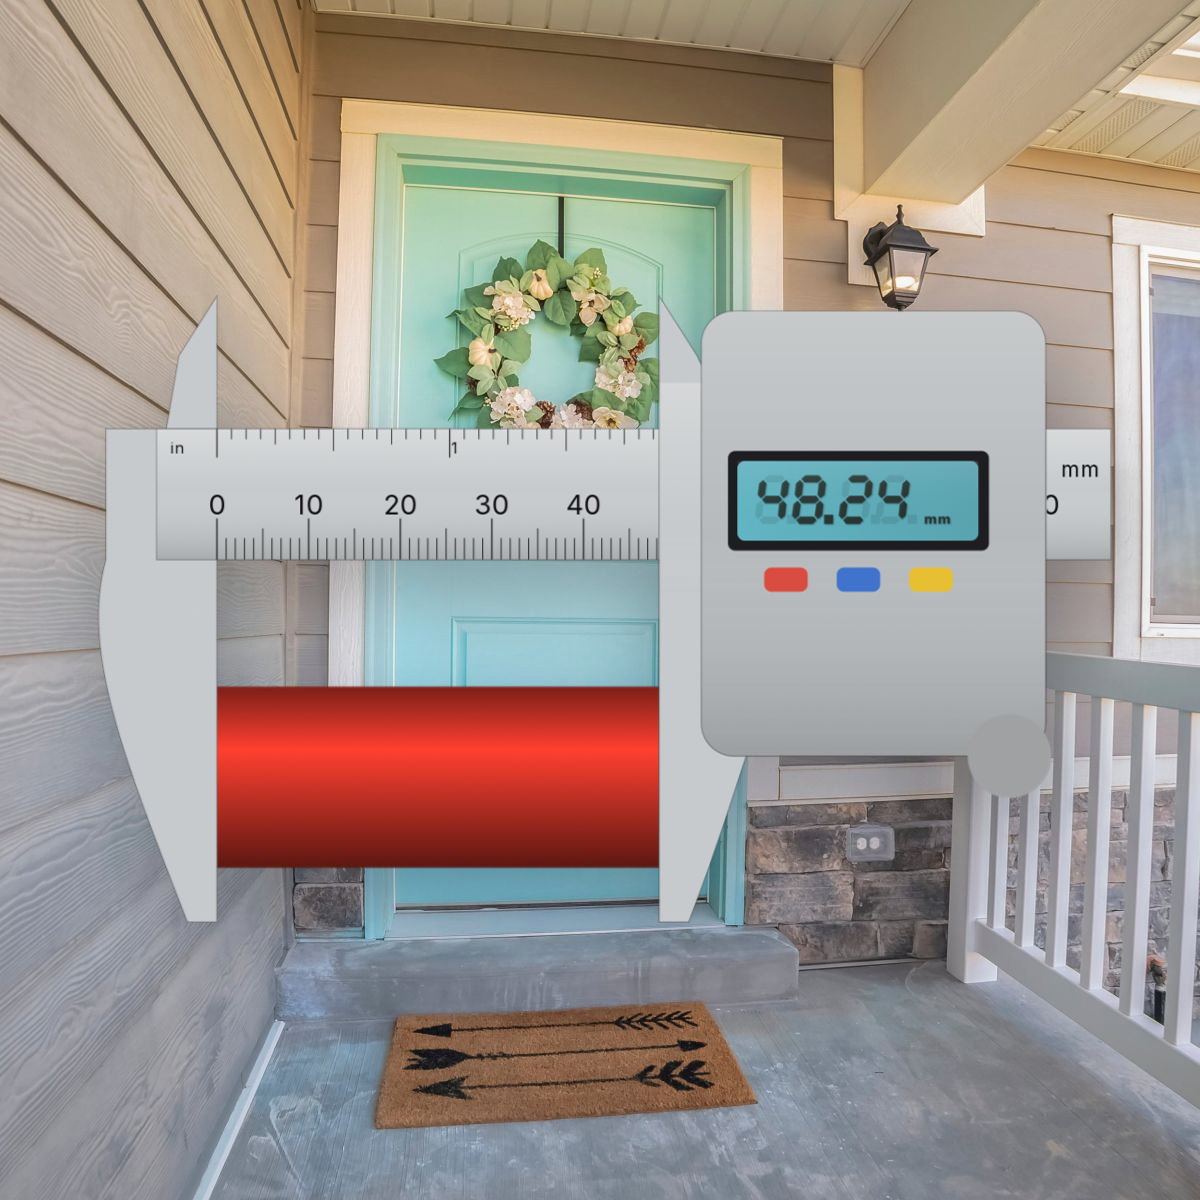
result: {"value": 48.24, "unit": "mm"}
